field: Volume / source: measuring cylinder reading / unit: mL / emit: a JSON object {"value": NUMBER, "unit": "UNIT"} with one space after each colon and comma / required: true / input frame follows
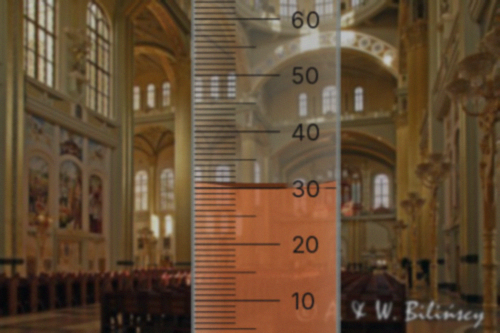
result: {"value": 30, "unit": "mL"}
